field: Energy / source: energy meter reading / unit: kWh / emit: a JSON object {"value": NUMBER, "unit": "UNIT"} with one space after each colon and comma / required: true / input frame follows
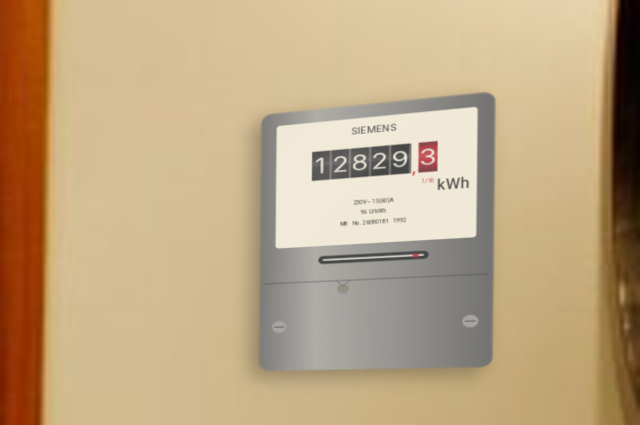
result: {"value": 12829.3, "unit": "kWh"}
